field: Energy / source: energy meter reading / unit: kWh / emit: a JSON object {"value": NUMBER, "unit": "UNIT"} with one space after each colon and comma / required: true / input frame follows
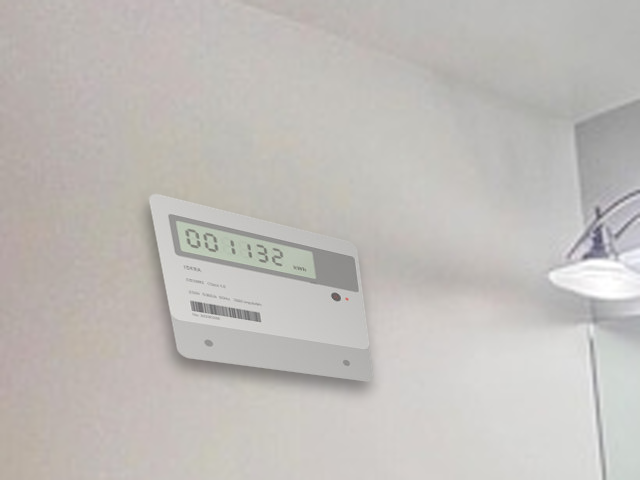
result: {"value": 1132, "unit": "kWh"}
